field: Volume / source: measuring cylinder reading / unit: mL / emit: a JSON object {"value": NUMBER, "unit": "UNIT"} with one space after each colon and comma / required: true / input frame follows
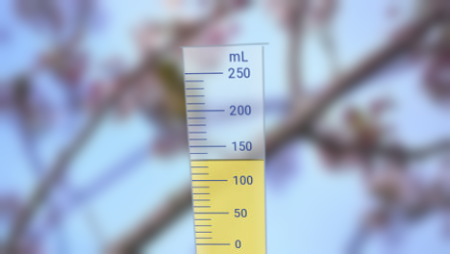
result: {"value": 130, "unit": "mL"}
